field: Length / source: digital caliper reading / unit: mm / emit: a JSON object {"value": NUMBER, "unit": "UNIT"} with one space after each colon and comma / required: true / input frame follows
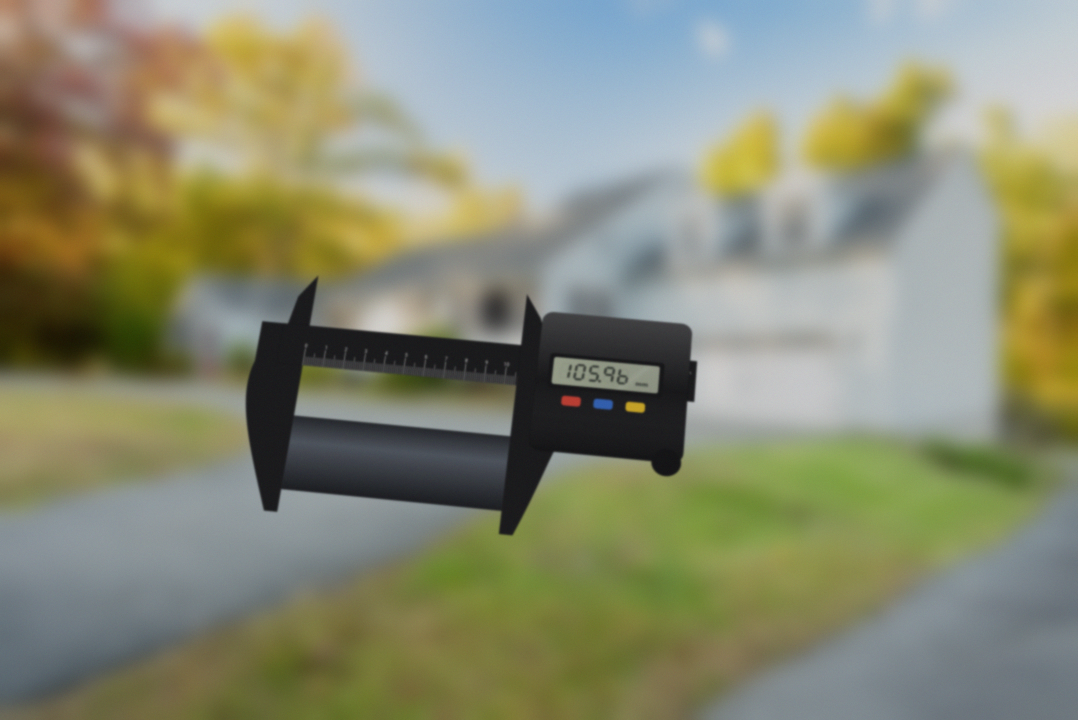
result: {"value": 105.96, "unit": "mm"}
